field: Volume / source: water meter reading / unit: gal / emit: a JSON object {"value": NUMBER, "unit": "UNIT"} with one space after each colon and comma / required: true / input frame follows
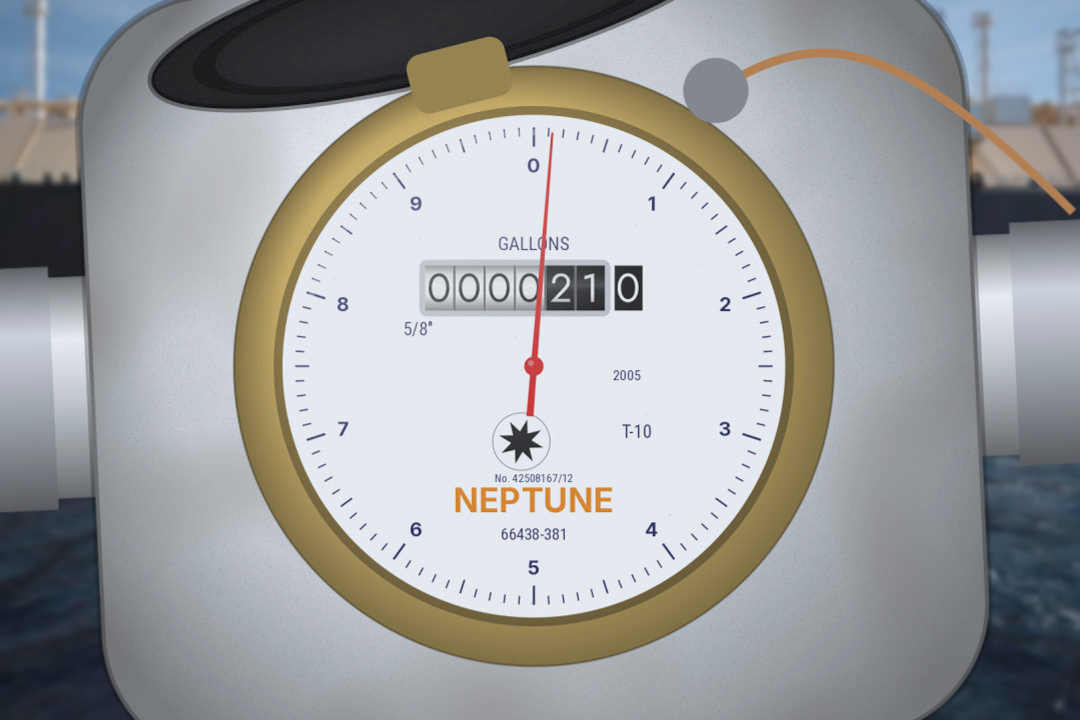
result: {"value": 210.1, "unit": "gal"}
